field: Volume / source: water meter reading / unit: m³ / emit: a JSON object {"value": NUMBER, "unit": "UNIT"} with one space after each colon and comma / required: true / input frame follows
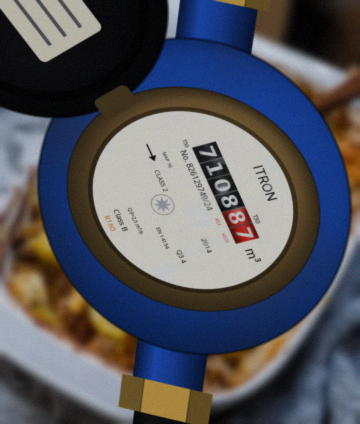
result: {"value": 7108.87, "unit": "m³"}
